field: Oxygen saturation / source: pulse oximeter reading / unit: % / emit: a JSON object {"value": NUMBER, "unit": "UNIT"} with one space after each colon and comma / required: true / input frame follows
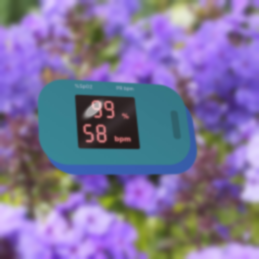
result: {"value": 99, "unit": "%"}
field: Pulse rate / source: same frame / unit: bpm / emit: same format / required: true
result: {"value": 58, "unit": "bpm"}
